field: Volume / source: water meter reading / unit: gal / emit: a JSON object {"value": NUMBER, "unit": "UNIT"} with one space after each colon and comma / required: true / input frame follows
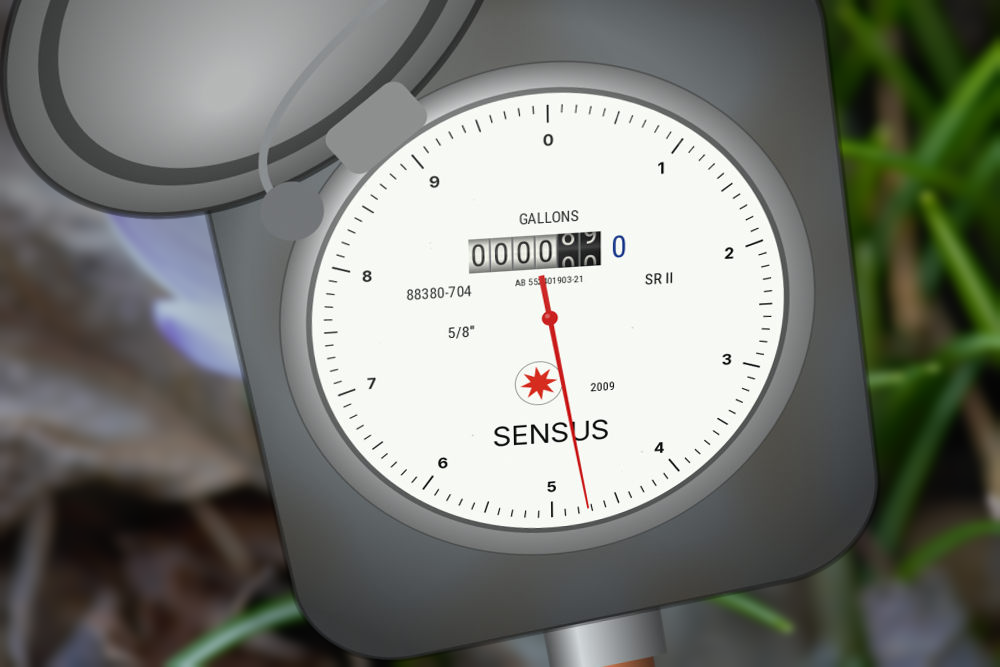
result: {"value": 894.7, "unit": "gal"}
